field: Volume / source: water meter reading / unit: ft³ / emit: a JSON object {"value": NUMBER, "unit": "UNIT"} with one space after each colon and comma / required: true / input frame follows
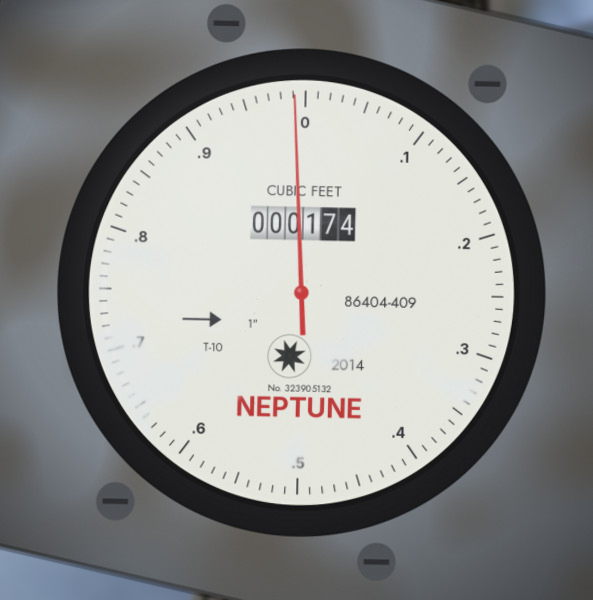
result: {"value": 173.99, "unit": "ft³"}
